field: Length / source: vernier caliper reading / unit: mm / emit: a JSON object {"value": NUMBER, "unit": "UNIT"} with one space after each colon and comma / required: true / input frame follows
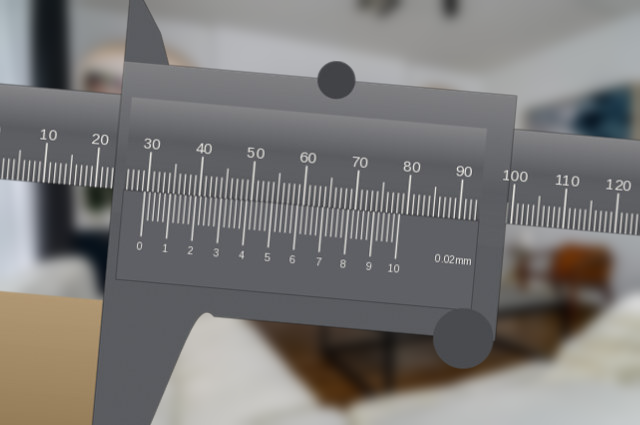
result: {"value": 29.5, "unit": "mm"}
